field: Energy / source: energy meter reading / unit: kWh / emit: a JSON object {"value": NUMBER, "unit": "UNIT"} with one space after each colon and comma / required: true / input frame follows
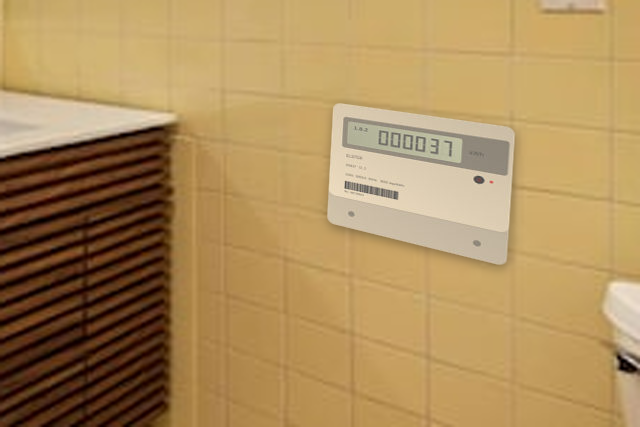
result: {"value": 37, "unit": "kWh"}
